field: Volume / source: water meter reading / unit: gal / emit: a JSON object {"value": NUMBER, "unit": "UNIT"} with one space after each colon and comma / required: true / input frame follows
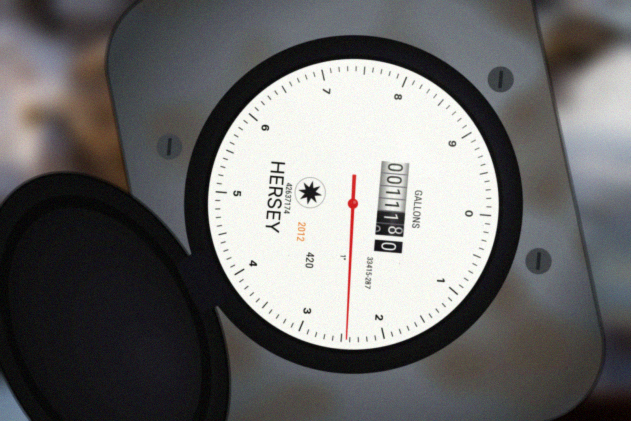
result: {"value": 11182.4, "unit": "gal"}
